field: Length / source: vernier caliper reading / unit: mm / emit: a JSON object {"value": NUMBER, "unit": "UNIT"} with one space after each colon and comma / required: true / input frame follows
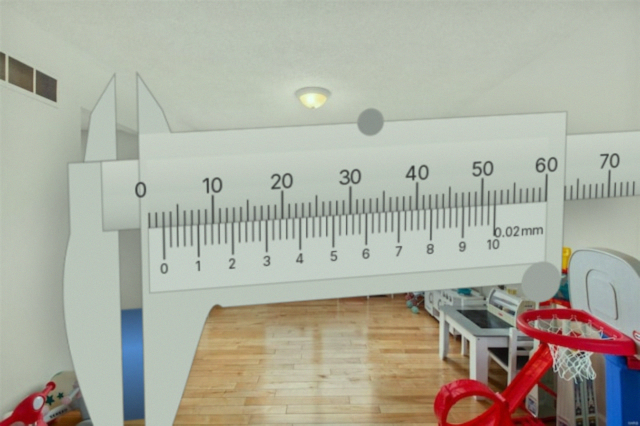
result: {"value": 3.0, "unit": "mm"}
